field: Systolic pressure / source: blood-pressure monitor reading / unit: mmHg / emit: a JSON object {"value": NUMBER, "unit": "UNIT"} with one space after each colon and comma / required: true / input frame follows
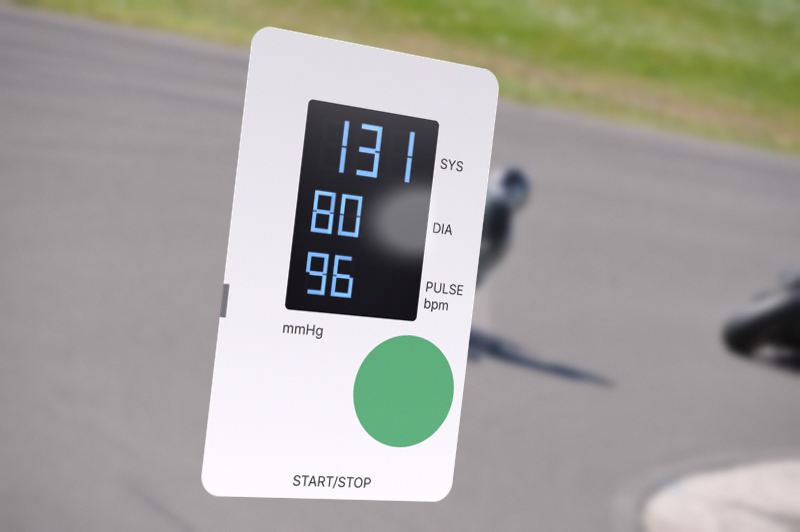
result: {"value": 131, "unit": "mmHg"}
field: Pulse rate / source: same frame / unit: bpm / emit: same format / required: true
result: {"value": 96, "unit": "bpm"}
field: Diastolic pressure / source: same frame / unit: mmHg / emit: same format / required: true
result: {"value": 80, "unit": "mmHg"}
